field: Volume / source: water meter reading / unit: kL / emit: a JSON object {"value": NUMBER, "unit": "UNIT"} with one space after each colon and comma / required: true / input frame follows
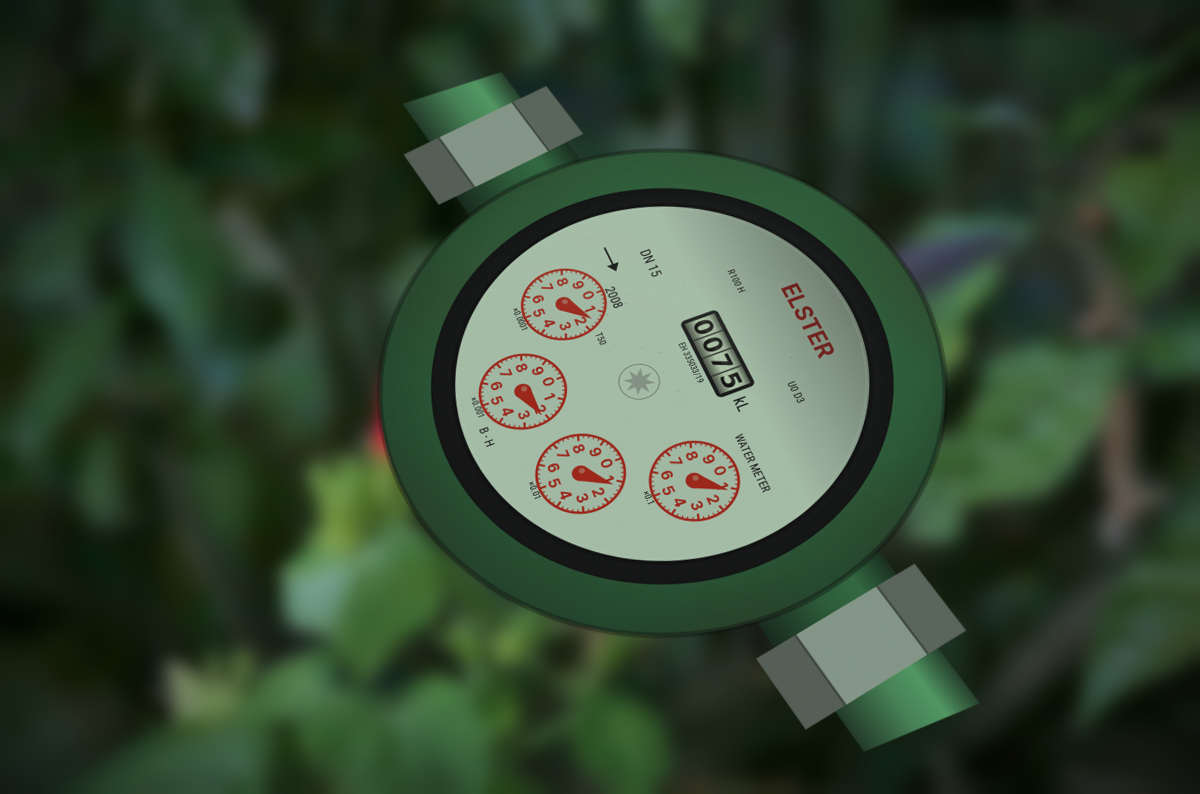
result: {"value": 75.1121, "unit": "kL"}
